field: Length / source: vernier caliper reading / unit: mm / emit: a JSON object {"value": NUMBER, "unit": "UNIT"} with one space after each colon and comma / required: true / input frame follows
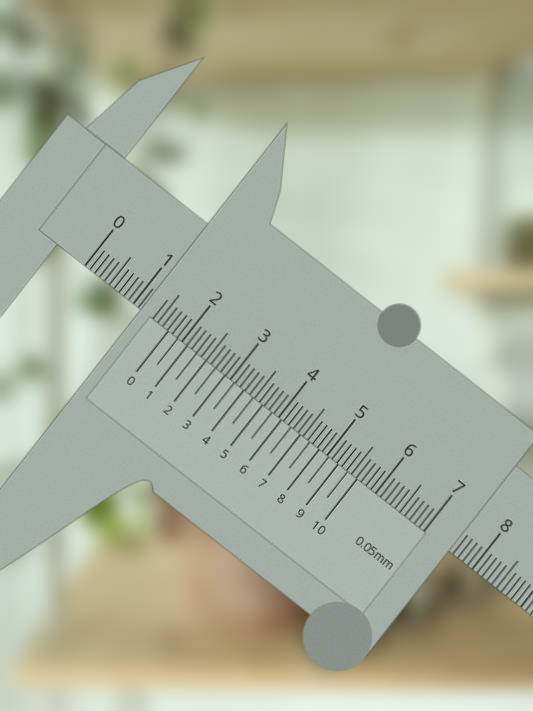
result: {"value": 17.2, "unit": "mm"}
